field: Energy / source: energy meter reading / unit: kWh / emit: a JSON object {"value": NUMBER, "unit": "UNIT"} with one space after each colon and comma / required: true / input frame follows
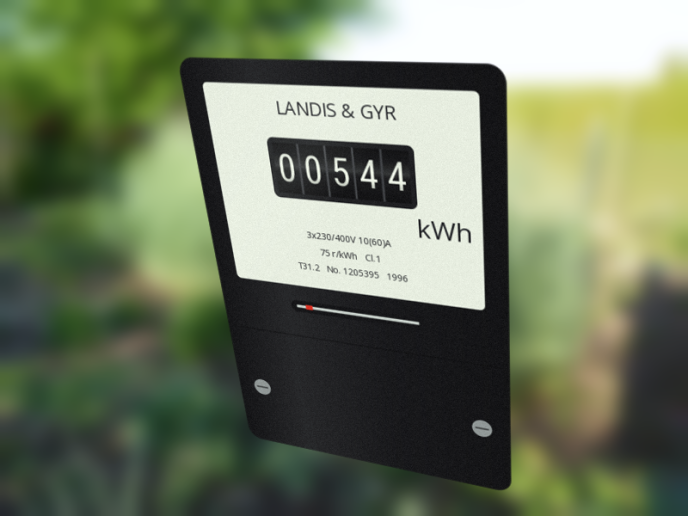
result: {"value": 544, "unit": "kWh"}
